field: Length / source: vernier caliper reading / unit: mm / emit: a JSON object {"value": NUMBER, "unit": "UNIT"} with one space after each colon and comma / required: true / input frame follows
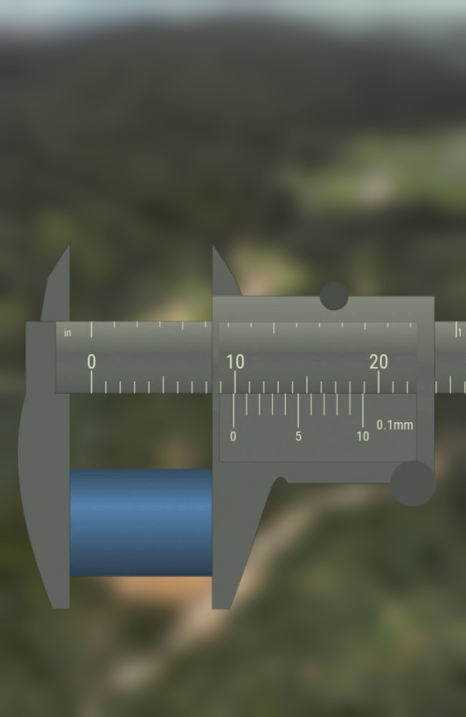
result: {"value": 9.9, "unit": "mm"}
